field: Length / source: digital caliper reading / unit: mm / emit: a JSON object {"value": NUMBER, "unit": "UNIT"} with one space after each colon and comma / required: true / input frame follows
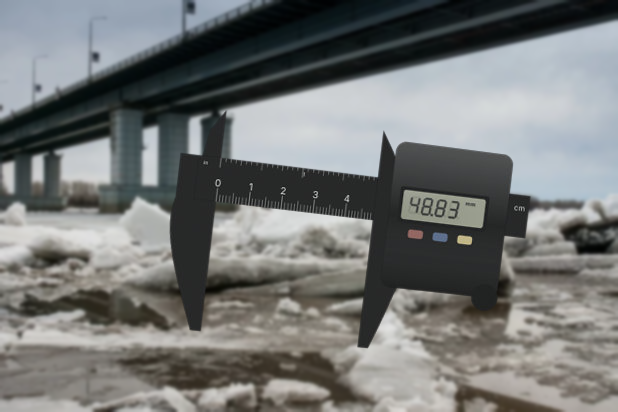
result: {"value": 48.83, "unit": "mm"}
